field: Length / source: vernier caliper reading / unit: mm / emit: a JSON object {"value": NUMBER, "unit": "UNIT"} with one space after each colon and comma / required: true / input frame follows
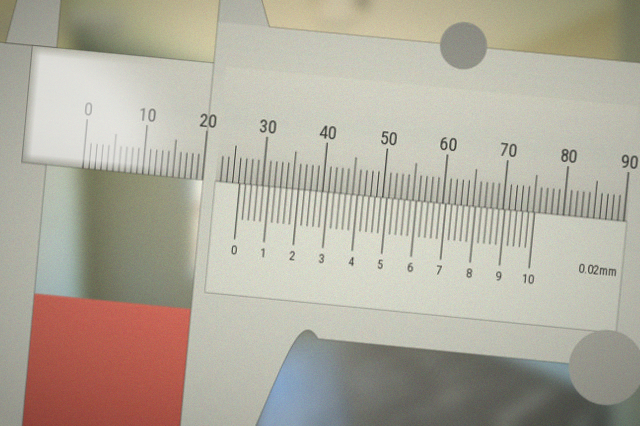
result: {"value": 26.2, "unit": "mm"}
